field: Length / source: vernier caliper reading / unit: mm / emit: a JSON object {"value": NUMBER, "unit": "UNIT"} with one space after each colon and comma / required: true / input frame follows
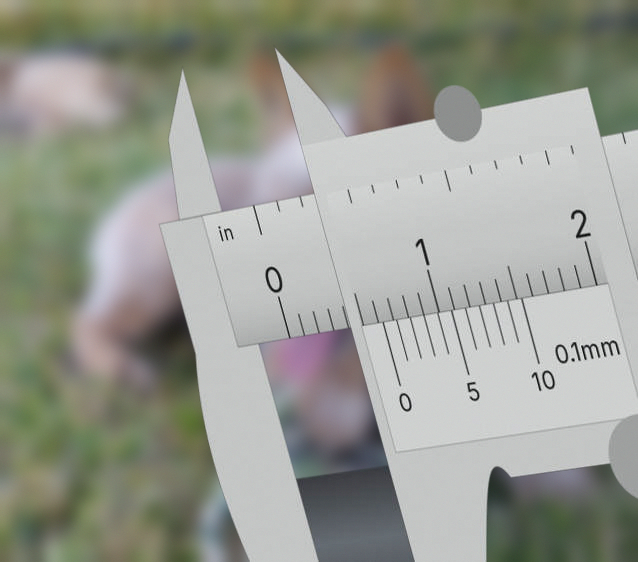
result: {"value": 6.3, "unit": "mm"}
